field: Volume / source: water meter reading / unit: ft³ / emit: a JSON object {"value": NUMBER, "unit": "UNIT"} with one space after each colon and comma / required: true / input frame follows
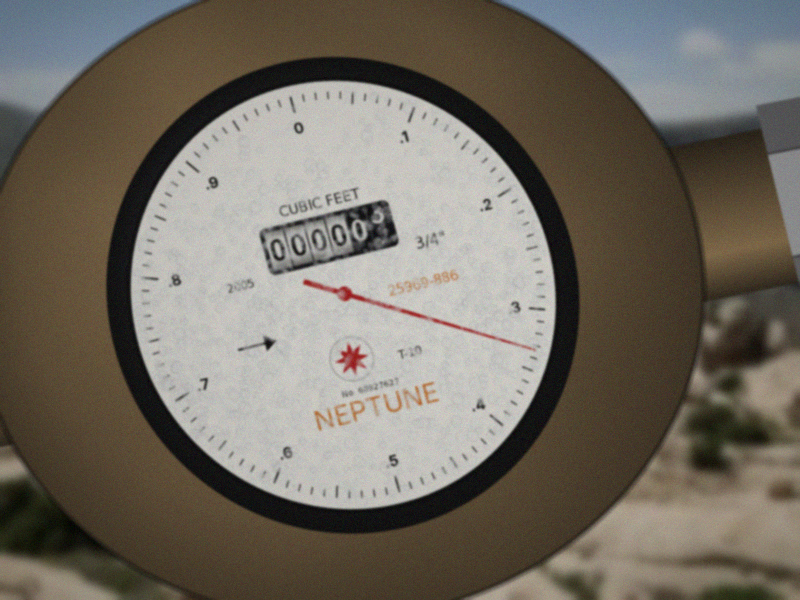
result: {"value": 3.33, "unit": "ft³"}
